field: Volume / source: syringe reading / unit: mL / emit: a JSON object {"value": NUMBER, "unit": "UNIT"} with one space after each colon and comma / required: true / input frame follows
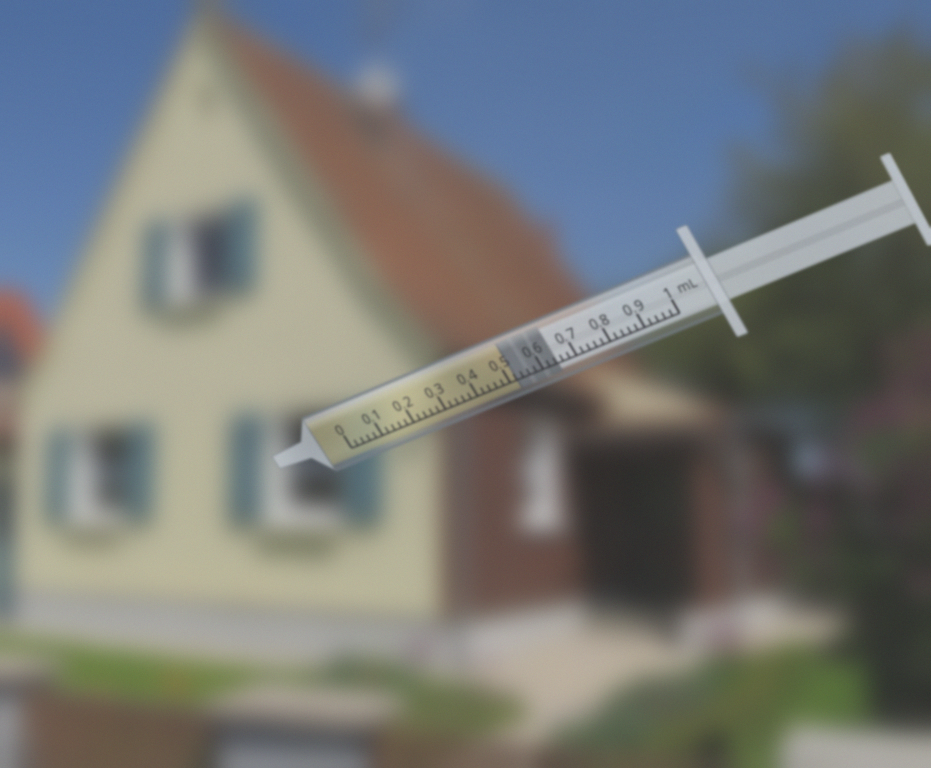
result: {"value": 0.52, "unit": "mL"}
